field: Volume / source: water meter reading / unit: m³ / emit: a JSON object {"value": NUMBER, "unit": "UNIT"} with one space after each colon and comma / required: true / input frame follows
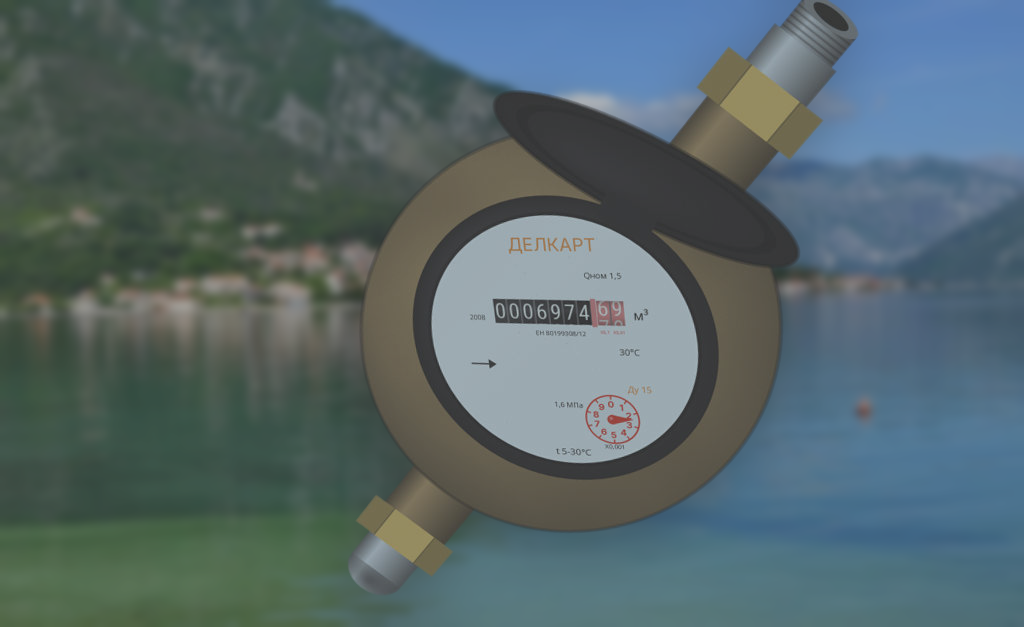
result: {"value": 6974.692, "unit": "m³"}
